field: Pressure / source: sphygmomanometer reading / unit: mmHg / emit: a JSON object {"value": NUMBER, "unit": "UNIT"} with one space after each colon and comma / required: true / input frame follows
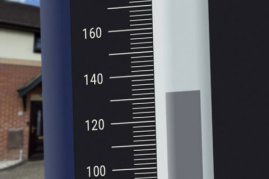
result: {"value": 132, "unit": "mmHg"}
